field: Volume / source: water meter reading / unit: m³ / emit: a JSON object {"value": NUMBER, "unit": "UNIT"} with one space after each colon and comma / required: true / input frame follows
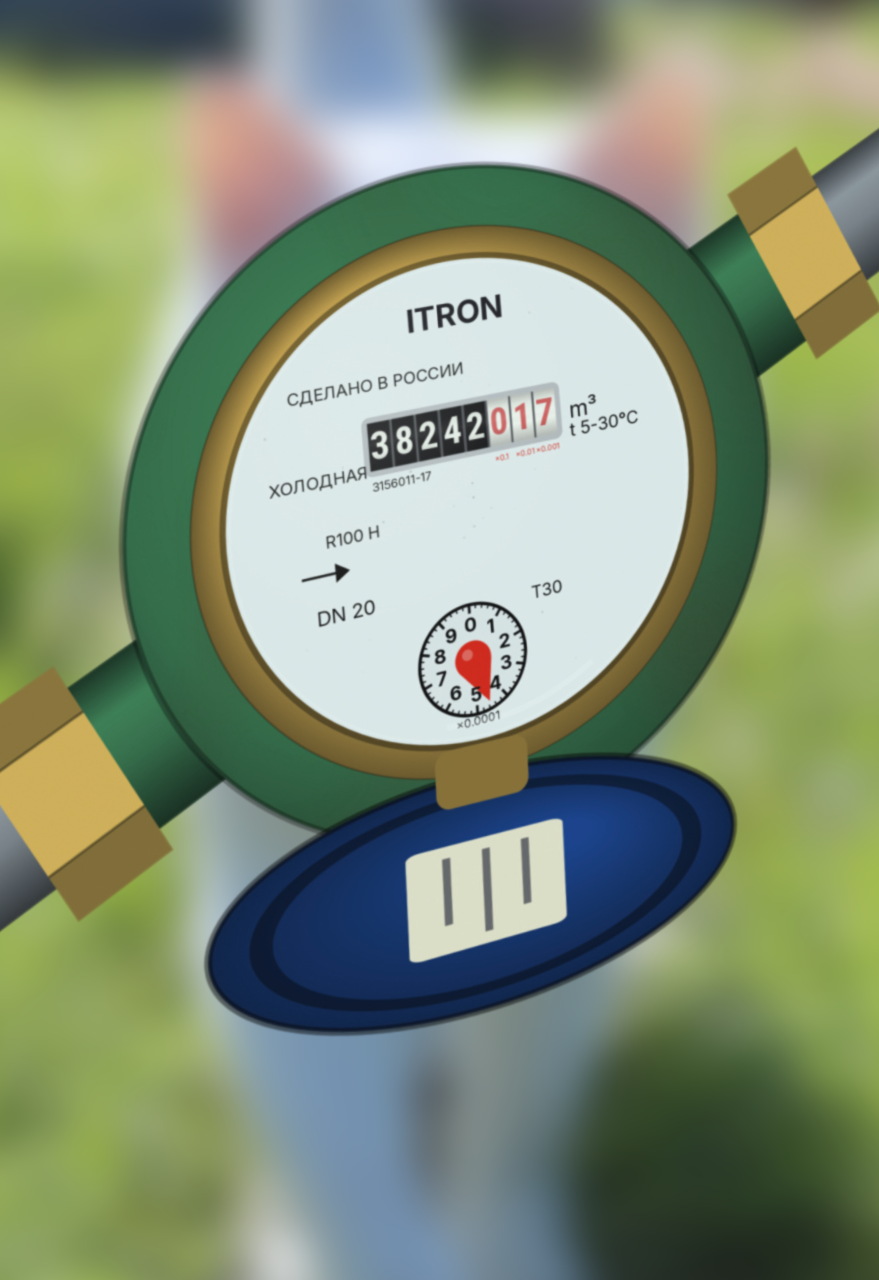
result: {"value": 38242.0174, "unit": "m³"}
